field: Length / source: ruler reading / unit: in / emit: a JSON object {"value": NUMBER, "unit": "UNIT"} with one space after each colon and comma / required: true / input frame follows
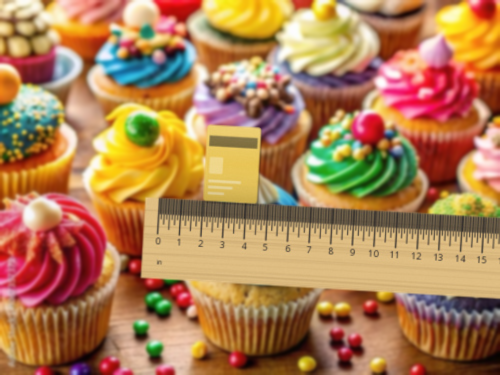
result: {"value": 2.5, "unit": "in"}
